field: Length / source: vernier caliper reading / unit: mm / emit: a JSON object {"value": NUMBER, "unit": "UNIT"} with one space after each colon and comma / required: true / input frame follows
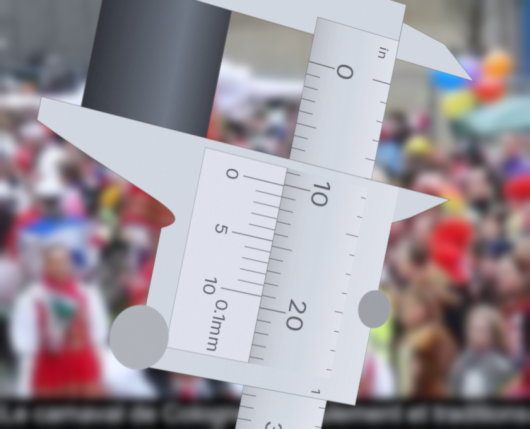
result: {"value": 10.1, "unit": "mm"}
